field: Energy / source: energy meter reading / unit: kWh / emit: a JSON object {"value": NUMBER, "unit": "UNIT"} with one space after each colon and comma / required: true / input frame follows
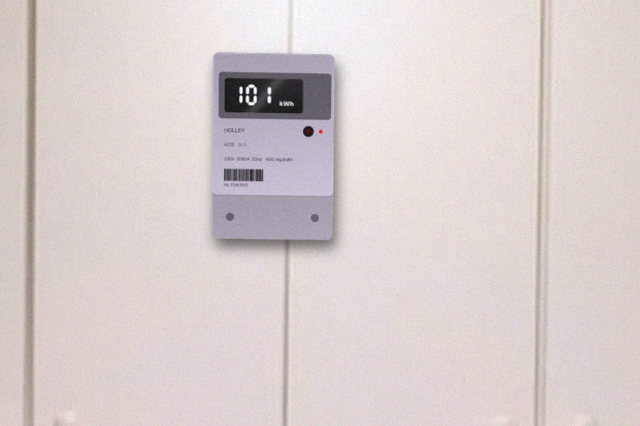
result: {"value": 101, "unit": "kWh"}
